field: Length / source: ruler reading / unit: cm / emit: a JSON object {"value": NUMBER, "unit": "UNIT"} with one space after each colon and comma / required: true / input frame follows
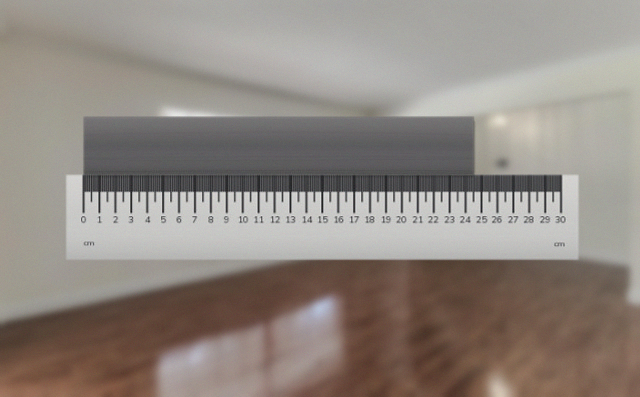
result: {"value": 24.5, "unit": "cm"}
